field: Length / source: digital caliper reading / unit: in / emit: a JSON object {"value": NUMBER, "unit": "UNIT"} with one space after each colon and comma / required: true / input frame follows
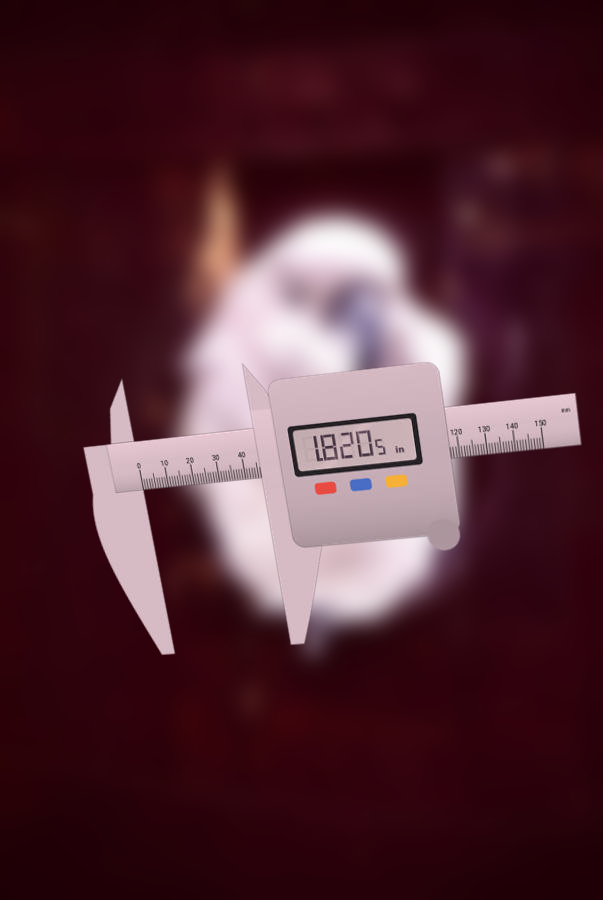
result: {"value": 1.8205, "unit": "in"}
